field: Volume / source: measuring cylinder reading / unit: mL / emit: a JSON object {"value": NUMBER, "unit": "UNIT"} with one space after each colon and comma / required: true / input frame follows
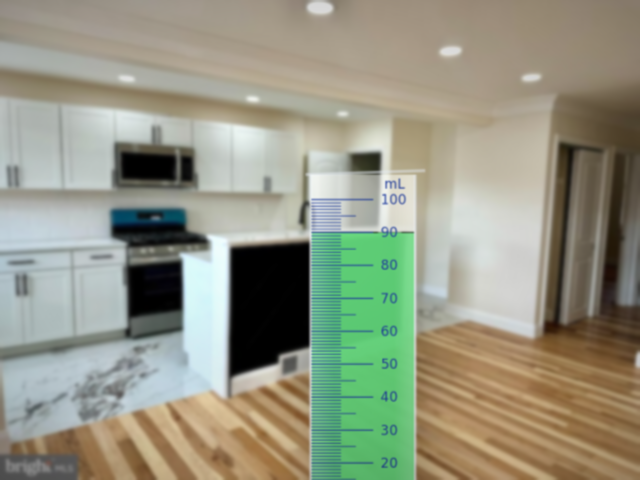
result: {"value": 90, "unit": "mL"}
